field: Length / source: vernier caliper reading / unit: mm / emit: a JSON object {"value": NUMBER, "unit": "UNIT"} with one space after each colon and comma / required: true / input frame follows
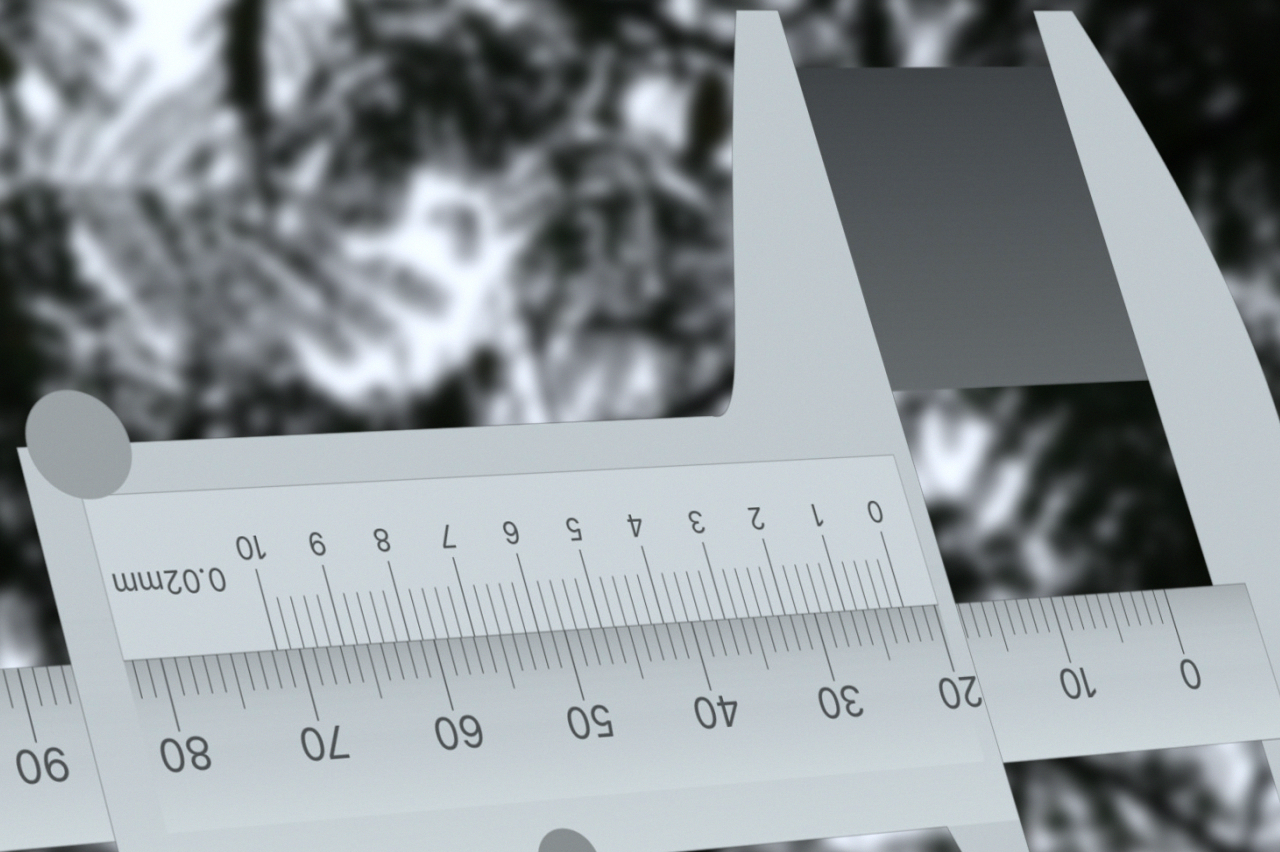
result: {"value": 22.6, "unit": "mm"}
